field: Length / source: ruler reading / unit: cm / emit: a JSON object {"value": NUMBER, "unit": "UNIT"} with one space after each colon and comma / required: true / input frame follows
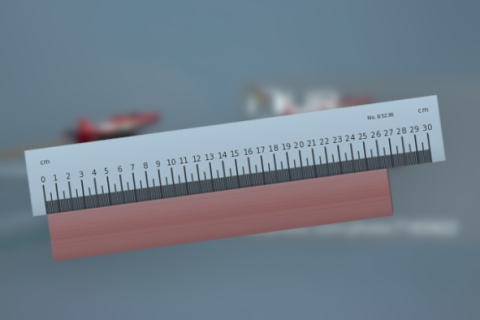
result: {"value": 26.5, "unit": "cm"}
